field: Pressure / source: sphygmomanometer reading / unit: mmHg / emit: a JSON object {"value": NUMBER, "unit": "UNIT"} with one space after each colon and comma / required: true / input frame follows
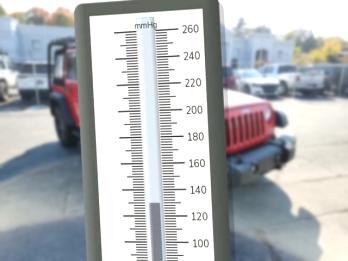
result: {"value": 130, "unit": "mmHg"}
